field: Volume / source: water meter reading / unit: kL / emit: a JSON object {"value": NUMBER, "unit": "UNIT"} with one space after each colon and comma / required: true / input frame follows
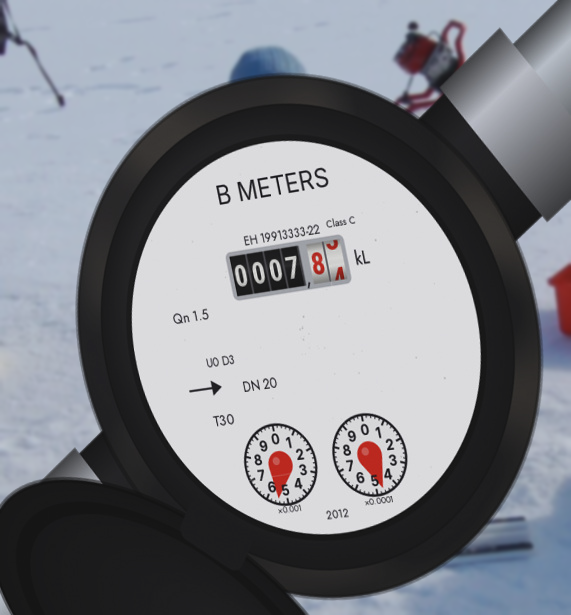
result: {"value": 7.8354, "unit": "kL"}
